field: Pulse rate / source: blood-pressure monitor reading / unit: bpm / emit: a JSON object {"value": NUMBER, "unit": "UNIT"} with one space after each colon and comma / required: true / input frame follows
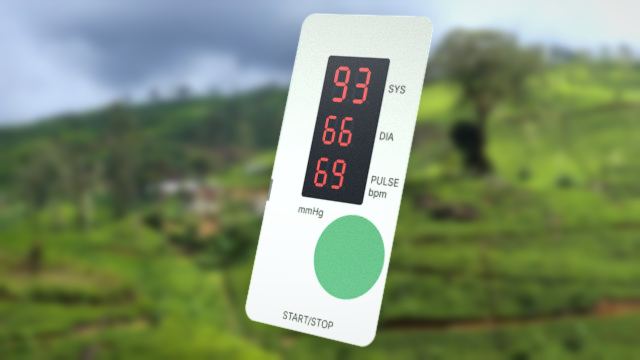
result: {"value": 69, "unit": "bpm"}
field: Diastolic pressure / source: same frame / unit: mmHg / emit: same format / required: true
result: {"value": 66, "unit": "mmHg"}
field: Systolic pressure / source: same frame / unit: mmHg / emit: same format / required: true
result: {"value": 93, "unit": "mmHg"}
